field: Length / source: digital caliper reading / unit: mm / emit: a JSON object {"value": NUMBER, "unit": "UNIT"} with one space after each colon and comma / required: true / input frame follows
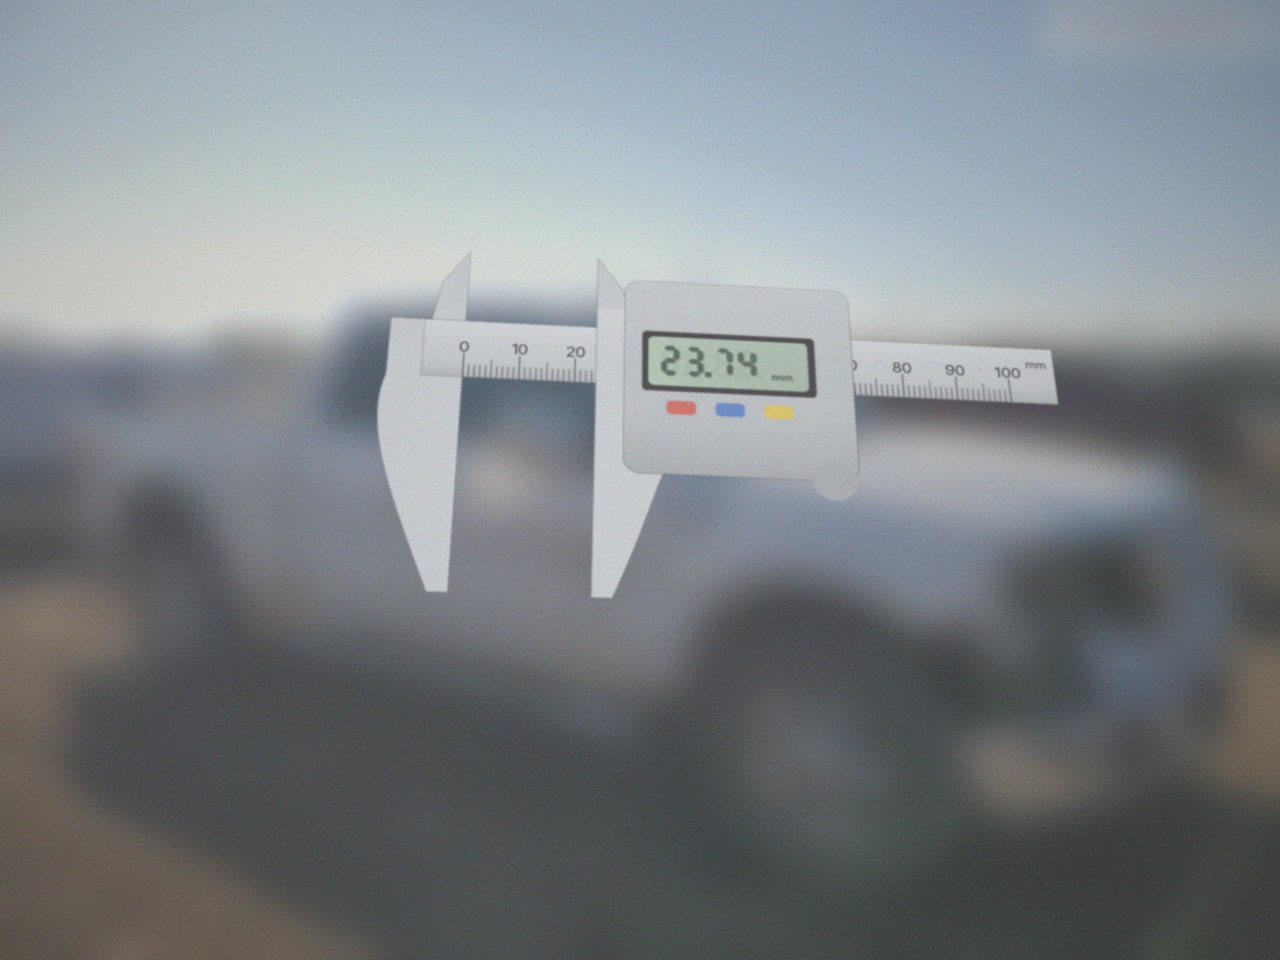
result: {"value": 23.74, "unit": "mm"}
